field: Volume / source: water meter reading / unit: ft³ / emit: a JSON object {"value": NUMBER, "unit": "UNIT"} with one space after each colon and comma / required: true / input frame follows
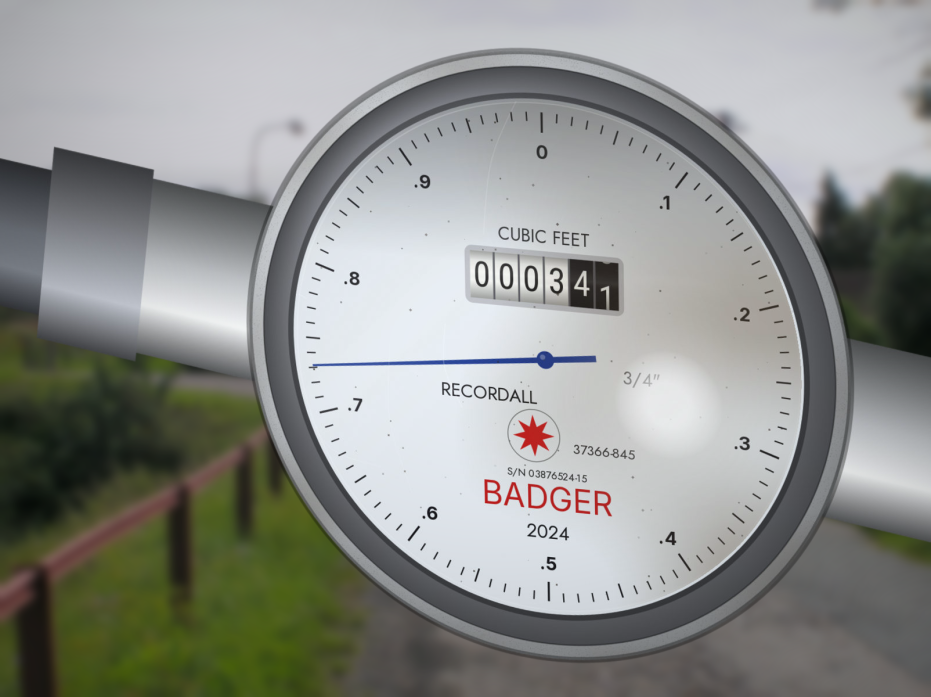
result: {"value": 340.73, "unit": "ft³"}
